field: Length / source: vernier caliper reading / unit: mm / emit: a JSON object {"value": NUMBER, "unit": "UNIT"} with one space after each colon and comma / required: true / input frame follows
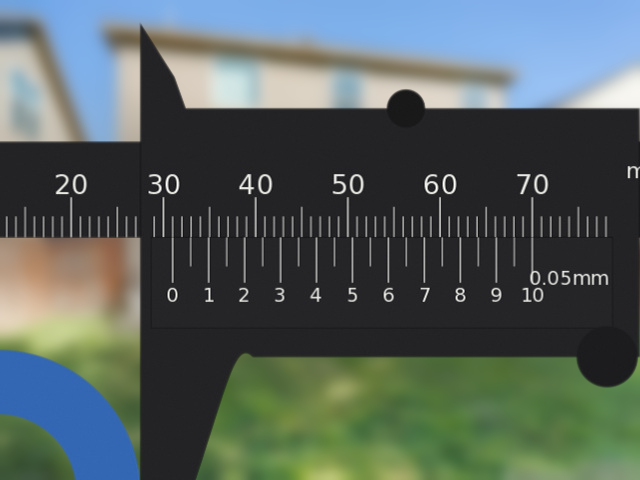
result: {"value": 31.0, "unit": "mm"}
